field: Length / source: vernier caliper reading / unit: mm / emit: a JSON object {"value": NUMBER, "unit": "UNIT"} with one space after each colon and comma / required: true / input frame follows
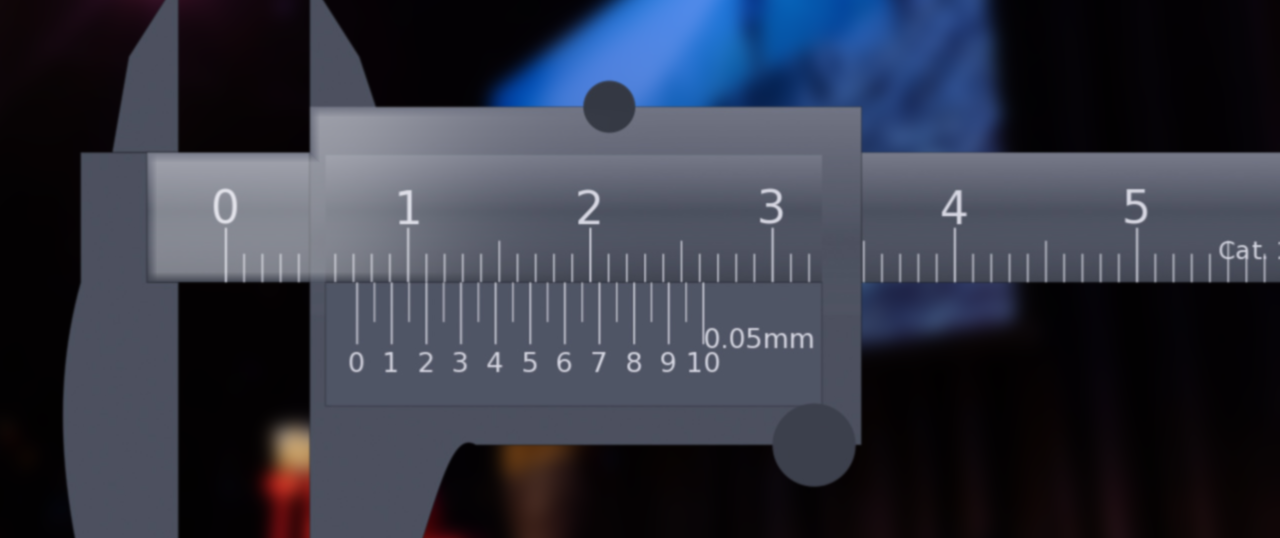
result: {"value": 7.2, "unit": "mm"}
